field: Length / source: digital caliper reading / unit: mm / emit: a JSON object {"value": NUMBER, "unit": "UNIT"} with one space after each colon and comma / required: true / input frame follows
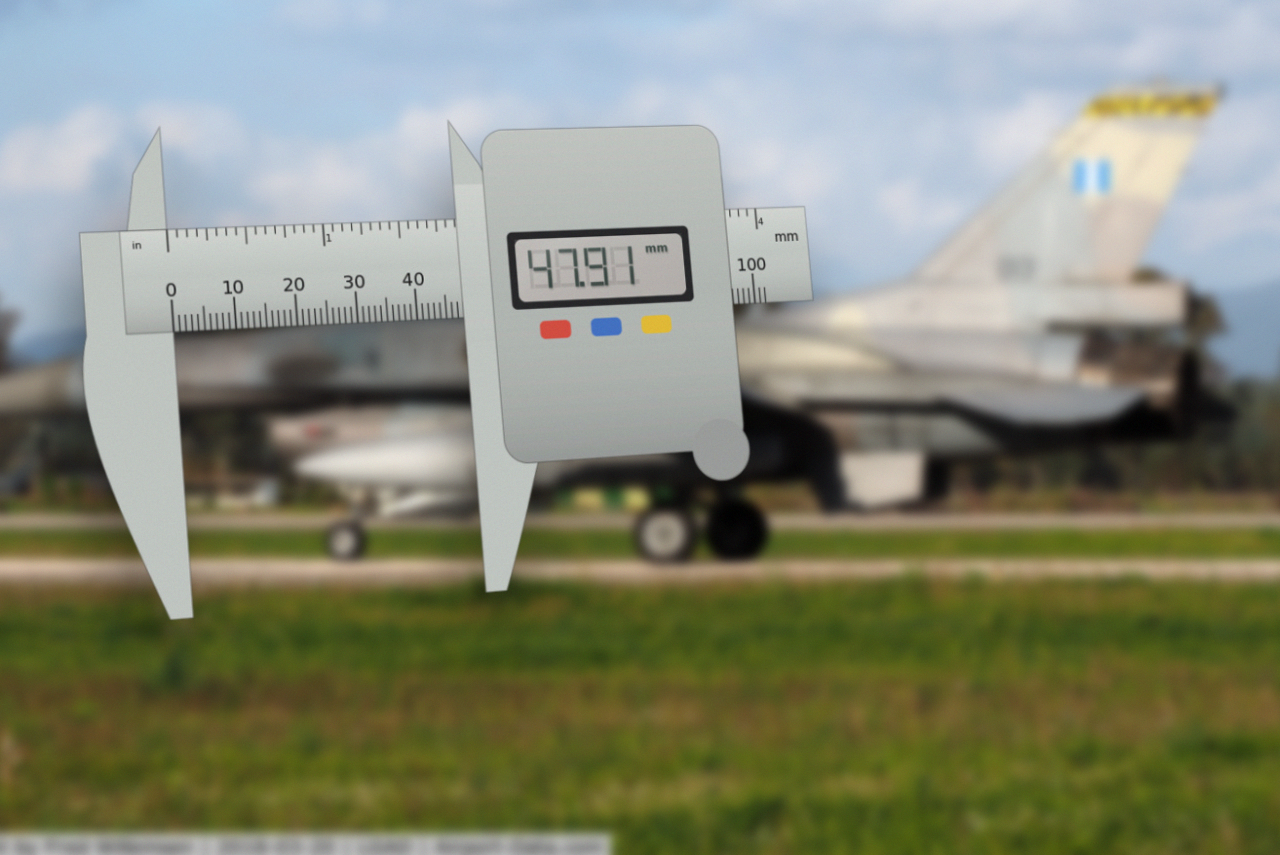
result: {"value": 47.91, "unit": "mm"}
